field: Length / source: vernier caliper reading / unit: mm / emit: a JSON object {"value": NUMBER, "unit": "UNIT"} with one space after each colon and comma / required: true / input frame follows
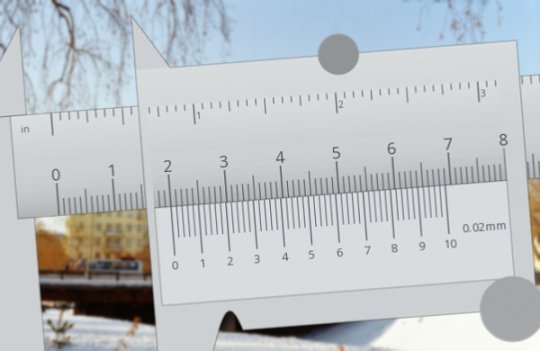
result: {"value": 20.0, "unit": "mm"}
